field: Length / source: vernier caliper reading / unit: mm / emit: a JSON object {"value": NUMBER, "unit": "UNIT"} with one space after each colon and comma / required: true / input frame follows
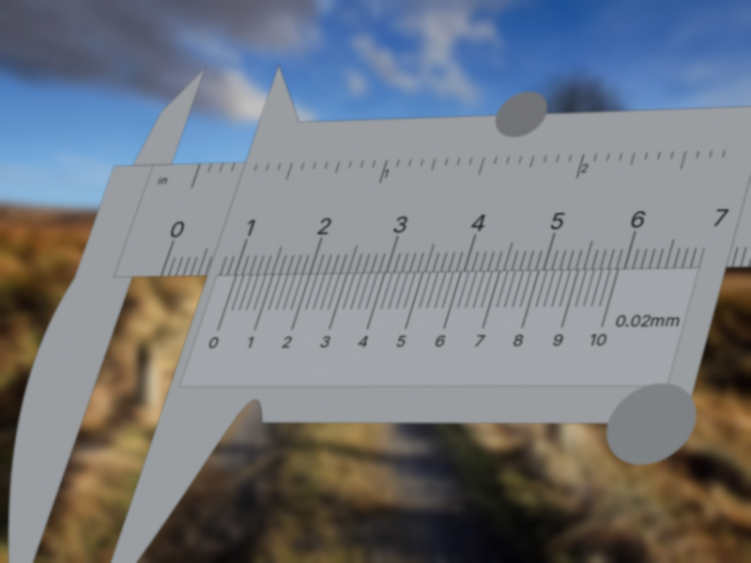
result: {"value": 10.2, "unit": "mm"}
